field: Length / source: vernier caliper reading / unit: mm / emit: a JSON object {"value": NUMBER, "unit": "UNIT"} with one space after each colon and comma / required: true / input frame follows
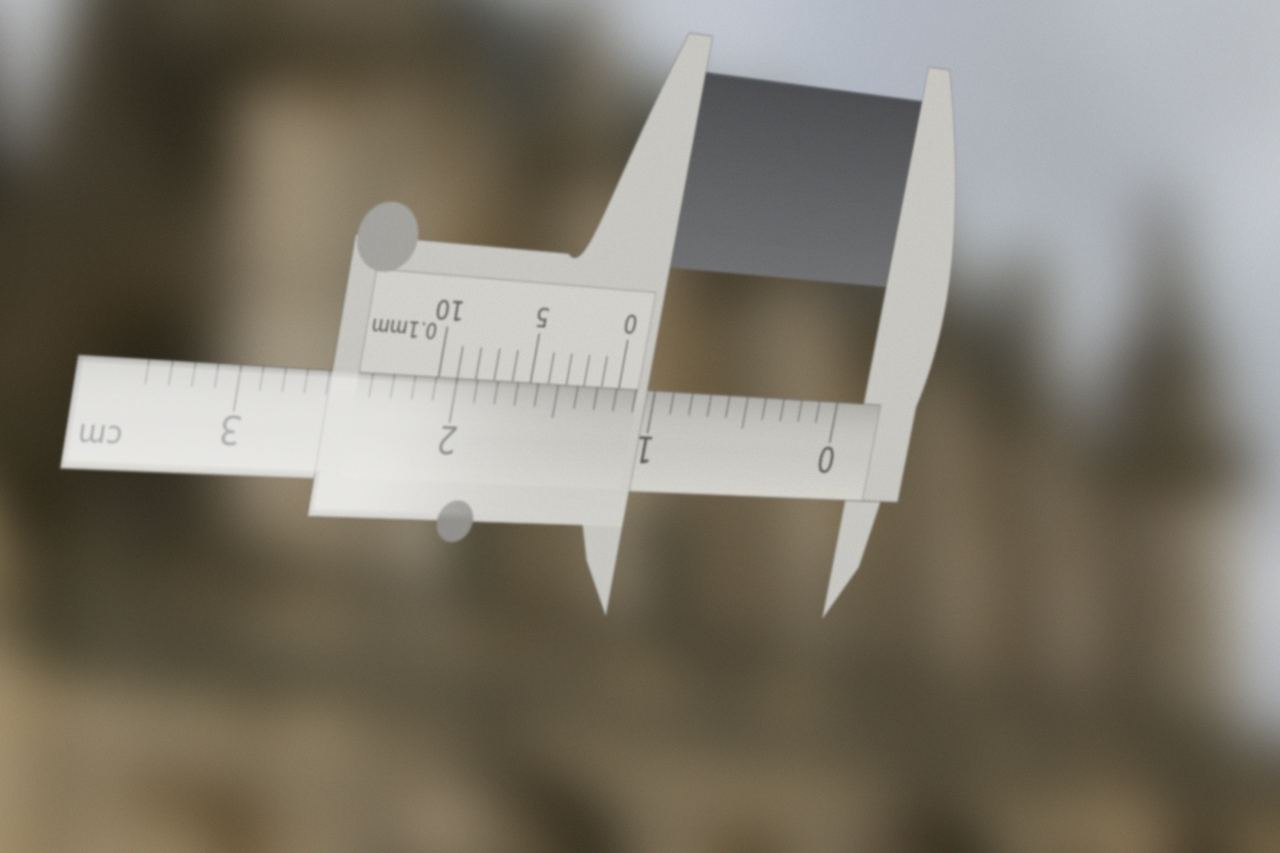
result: {"value": 11.9, "unit": "mm"}
